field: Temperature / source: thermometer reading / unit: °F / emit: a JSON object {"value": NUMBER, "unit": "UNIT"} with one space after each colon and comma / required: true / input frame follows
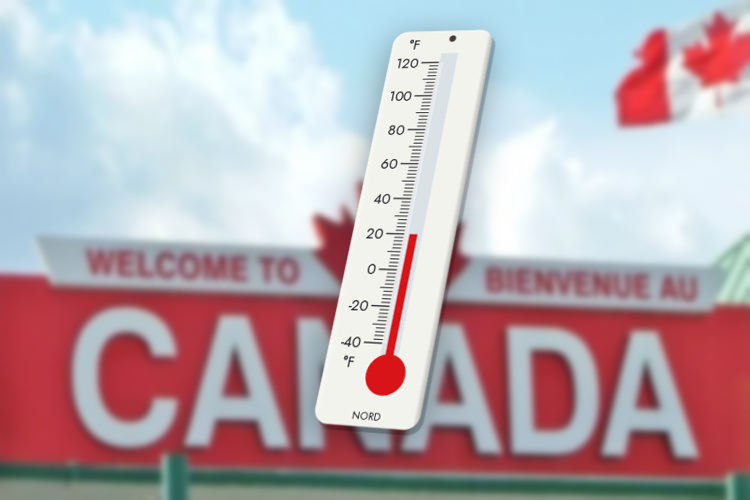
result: {"value": 20, "unit": "°F"}
